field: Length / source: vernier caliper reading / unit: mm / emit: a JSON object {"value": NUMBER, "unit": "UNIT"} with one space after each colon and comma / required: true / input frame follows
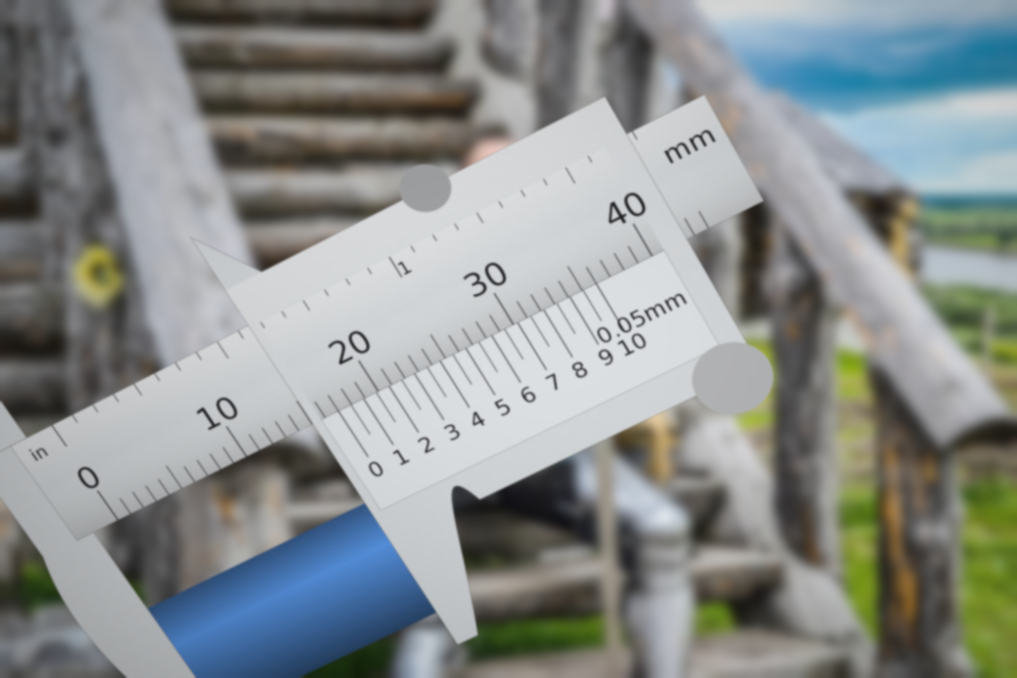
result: {"value": 17.0, "unit": "mm"}
